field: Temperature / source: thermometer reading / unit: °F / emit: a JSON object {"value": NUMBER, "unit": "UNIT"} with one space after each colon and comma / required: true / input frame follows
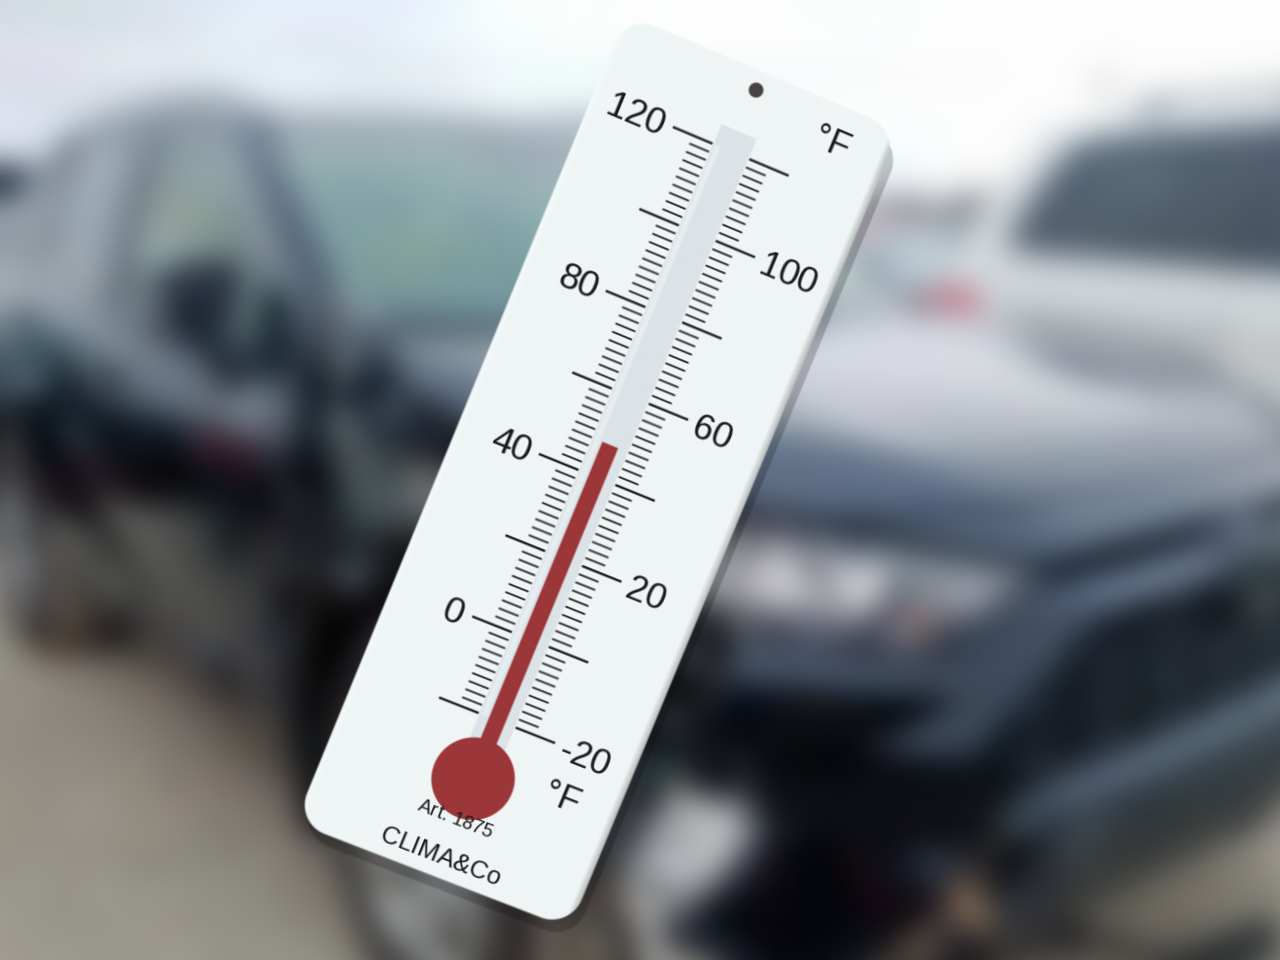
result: {"value": 48, "unit": "°F"}
